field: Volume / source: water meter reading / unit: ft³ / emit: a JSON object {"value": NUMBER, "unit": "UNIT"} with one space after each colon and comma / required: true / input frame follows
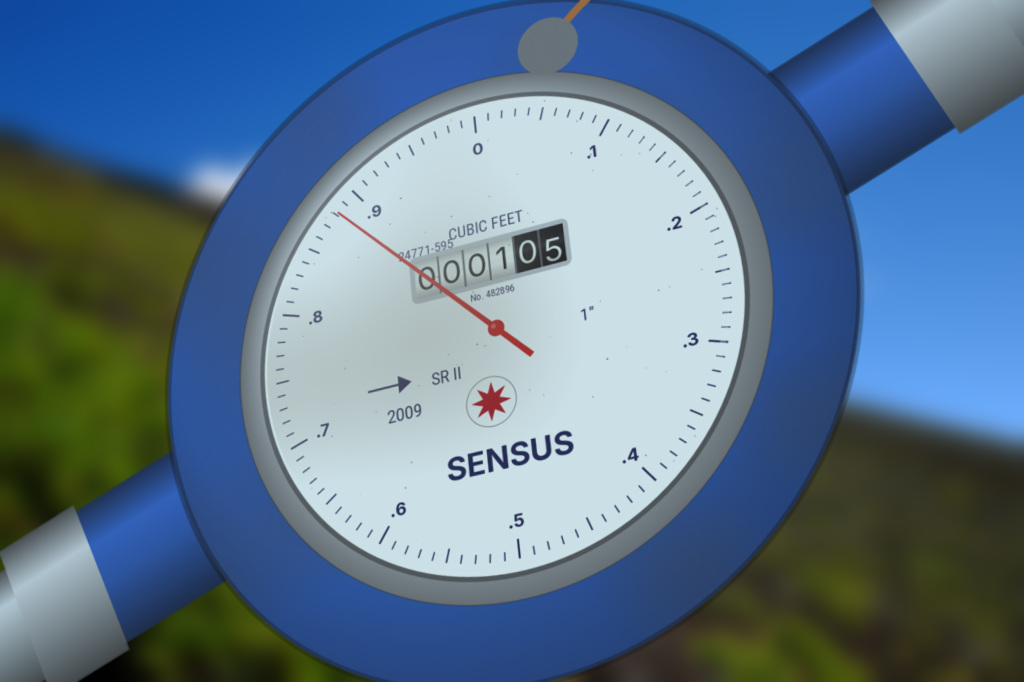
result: {"value": 104.88, "unit": "ft³"}
